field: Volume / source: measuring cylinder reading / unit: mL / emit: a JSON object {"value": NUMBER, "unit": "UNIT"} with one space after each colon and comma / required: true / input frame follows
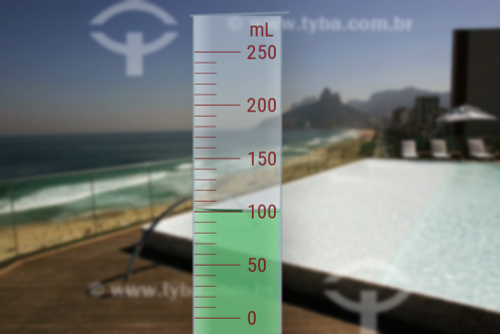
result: {"value": 100, "unit": "mL"}
